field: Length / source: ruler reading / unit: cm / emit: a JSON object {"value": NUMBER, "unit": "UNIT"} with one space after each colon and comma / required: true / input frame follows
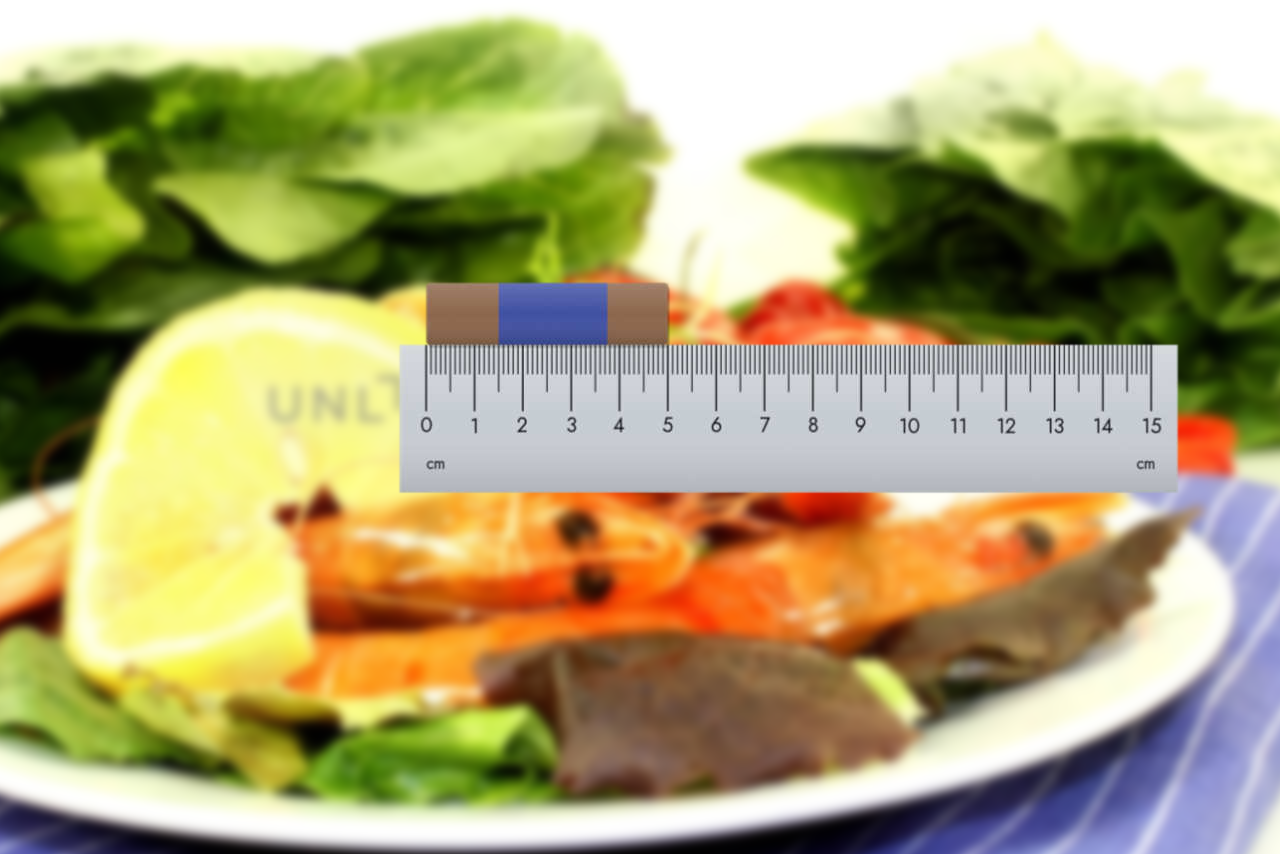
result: {"value": 5, "unit": "cm"}
